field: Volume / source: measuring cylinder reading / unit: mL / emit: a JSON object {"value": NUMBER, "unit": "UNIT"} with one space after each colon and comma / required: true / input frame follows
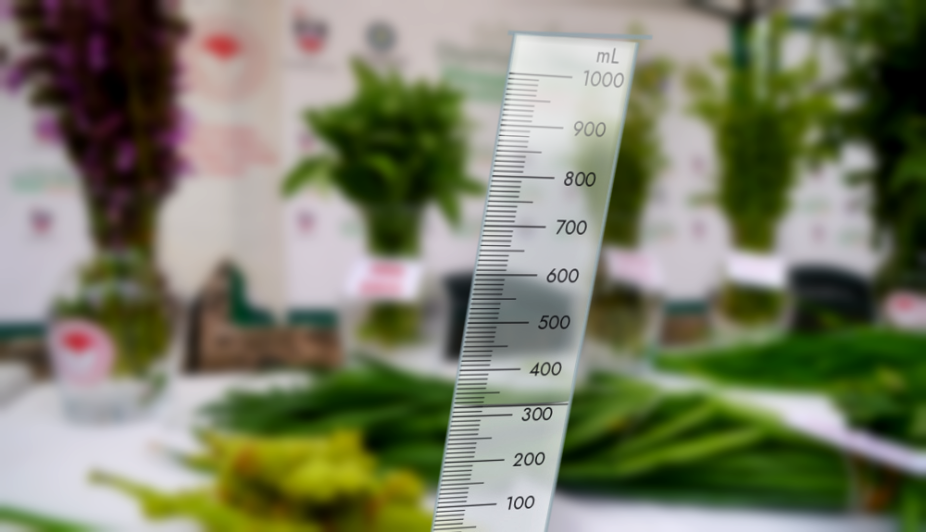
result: {"value": 320, "unit": "mL"}
